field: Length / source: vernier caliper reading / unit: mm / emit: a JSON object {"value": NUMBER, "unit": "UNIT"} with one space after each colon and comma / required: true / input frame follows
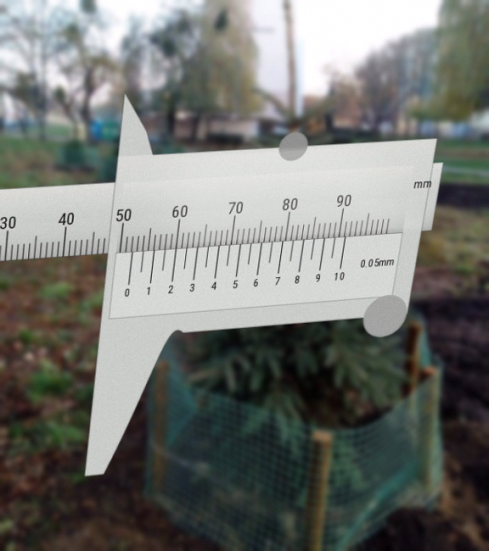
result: {"value": 52.2, "unit": "mm"}
